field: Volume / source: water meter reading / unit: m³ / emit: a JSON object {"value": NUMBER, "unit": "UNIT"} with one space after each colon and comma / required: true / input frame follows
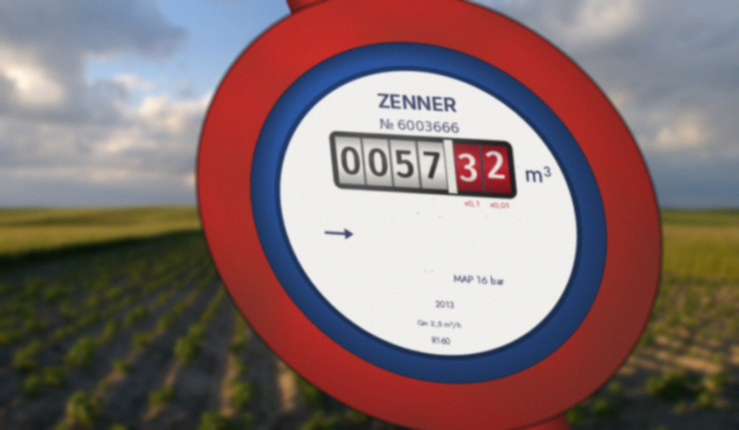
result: {"value": 57.32, "unit": "m³"}
